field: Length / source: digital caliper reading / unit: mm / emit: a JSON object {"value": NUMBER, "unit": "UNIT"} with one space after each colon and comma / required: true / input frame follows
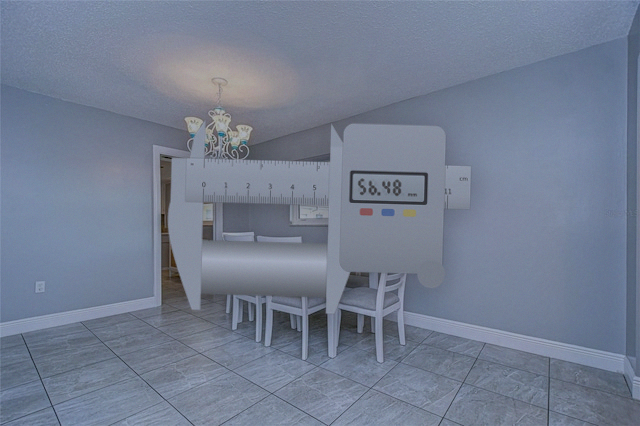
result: {"value": 56.48, "unit": "mm"}
